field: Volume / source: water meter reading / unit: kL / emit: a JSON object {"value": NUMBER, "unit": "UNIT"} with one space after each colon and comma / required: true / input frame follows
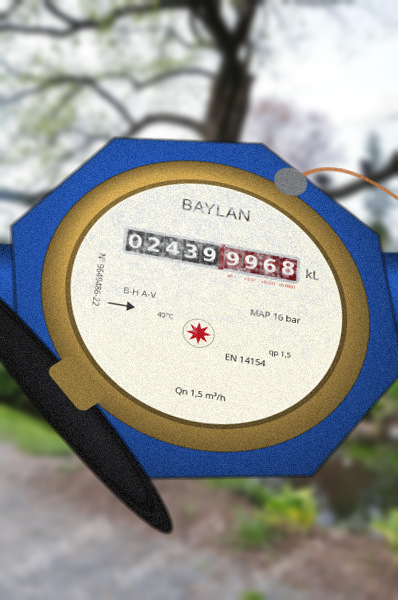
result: {"value": 2439.9968, "unit": "kL"}
